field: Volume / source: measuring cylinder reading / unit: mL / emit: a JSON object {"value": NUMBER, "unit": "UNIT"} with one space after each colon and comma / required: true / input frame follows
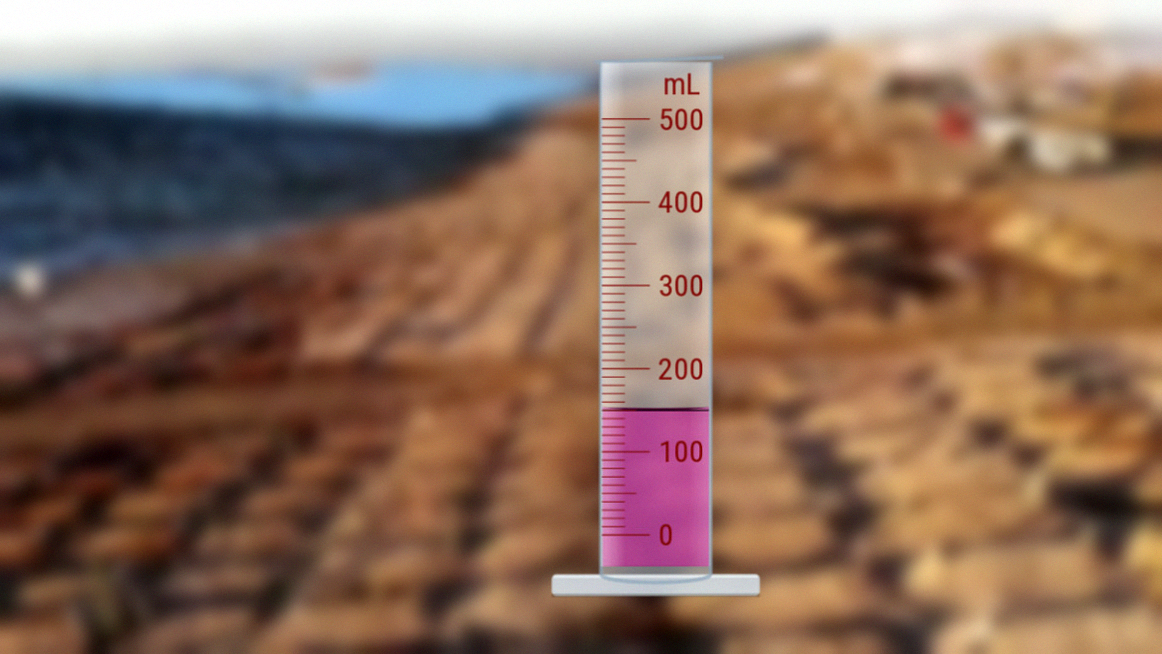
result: {"value": 150, "unit": "mL"}
